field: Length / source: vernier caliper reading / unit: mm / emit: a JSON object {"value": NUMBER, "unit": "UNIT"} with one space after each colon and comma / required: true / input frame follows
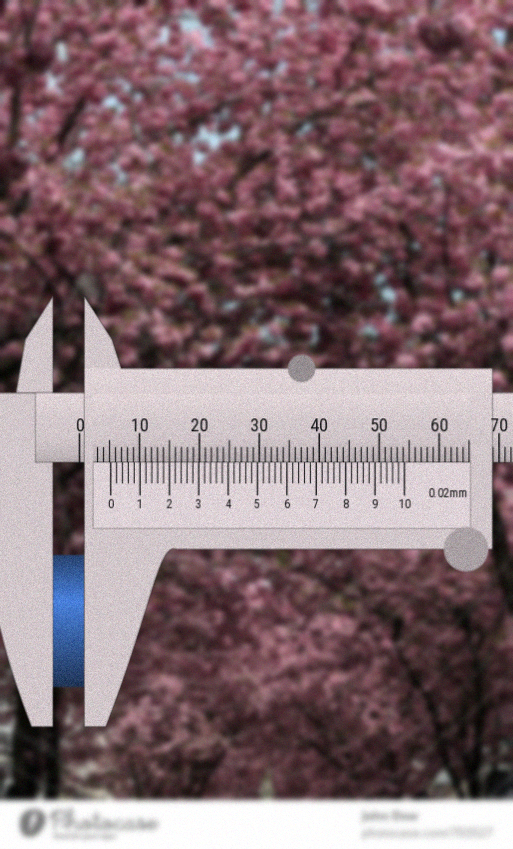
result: {"value": 5.2, "unit": "mm"}
